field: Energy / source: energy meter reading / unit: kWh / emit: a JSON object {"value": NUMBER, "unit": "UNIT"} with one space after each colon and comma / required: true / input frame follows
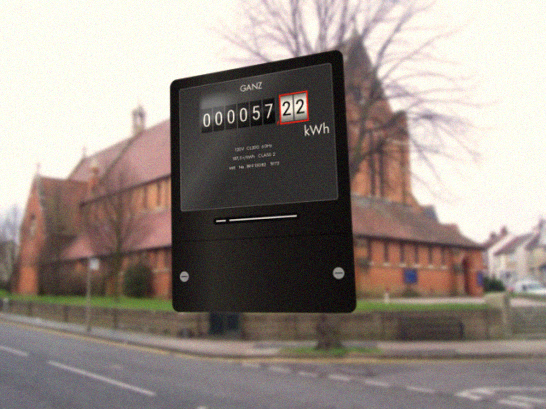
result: {"value": 57.22, "unit": "kWh"}
